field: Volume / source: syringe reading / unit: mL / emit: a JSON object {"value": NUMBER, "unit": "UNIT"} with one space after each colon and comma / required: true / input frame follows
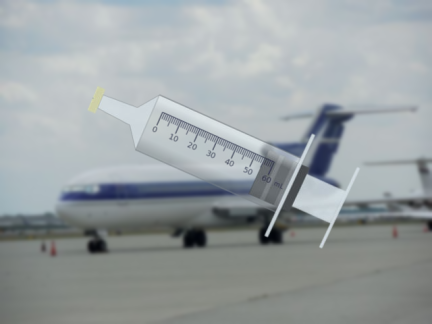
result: {"value": 55, "unit": "mL"}
